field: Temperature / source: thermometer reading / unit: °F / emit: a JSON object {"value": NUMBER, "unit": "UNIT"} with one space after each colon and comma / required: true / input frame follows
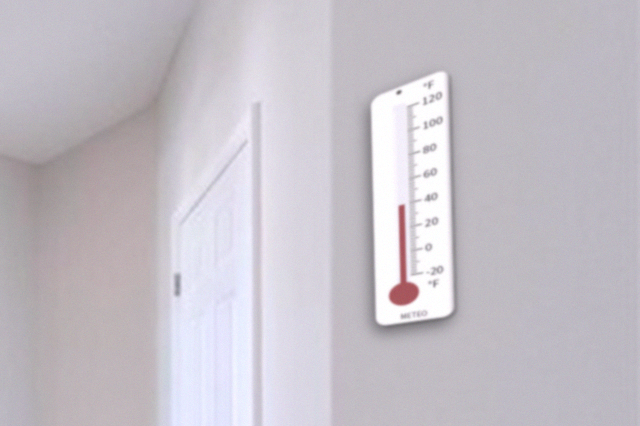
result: {"value": 40, "unit": "°F"}
